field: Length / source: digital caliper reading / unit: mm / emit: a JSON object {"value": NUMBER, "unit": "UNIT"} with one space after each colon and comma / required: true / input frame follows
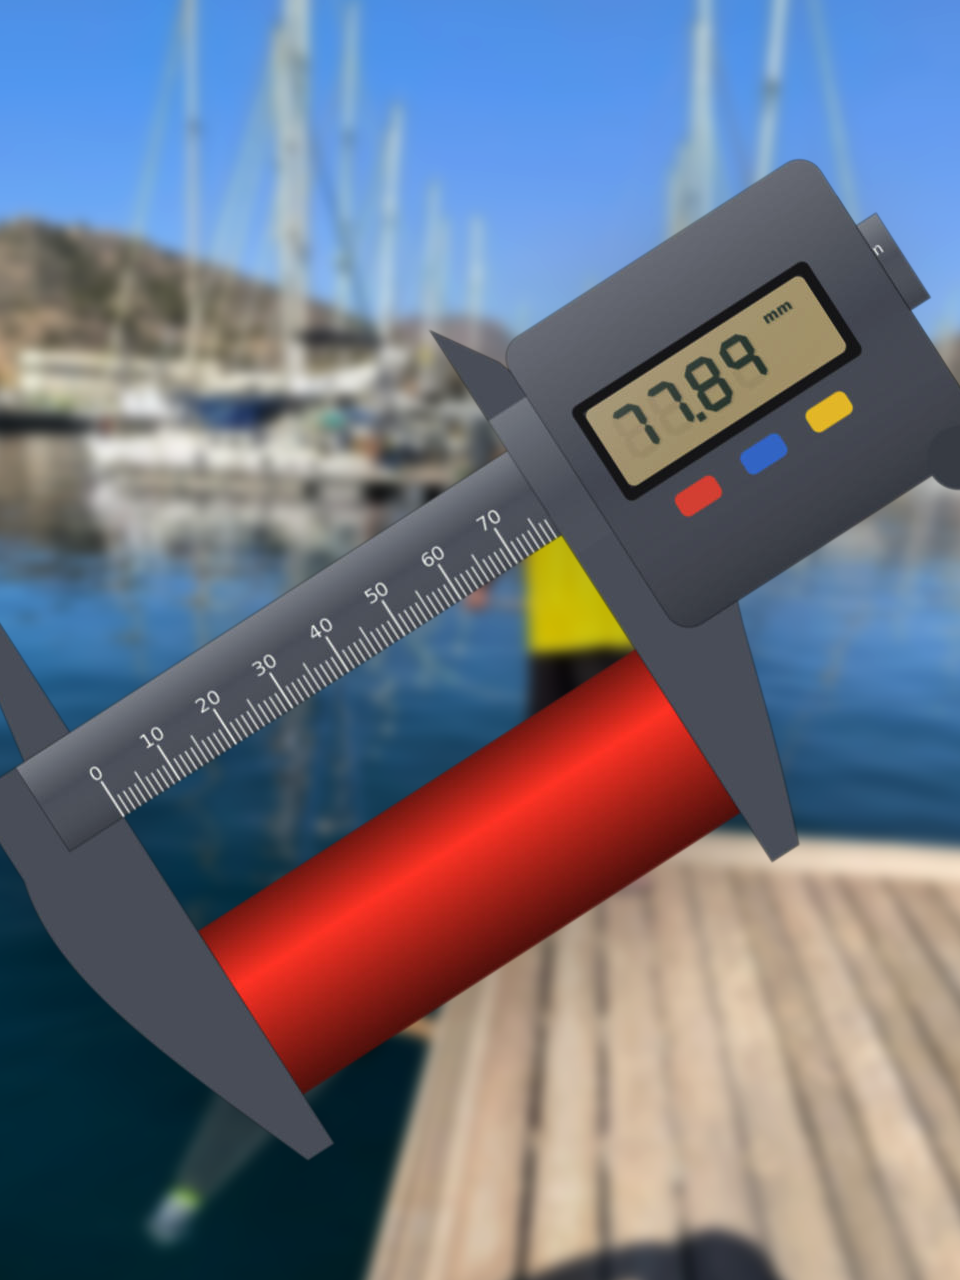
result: {"value": 77.89, "unit": "mm"}
